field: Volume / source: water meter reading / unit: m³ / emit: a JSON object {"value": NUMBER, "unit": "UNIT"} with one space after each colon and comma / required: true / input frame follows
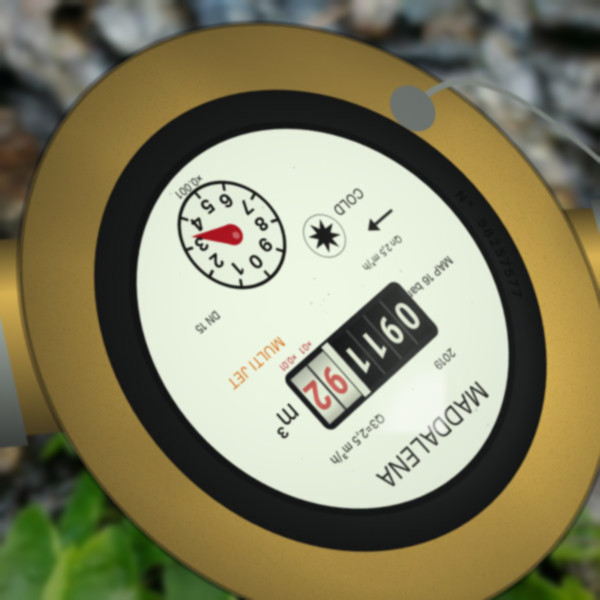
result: {"value": 911.923, "unit": "m³"}
